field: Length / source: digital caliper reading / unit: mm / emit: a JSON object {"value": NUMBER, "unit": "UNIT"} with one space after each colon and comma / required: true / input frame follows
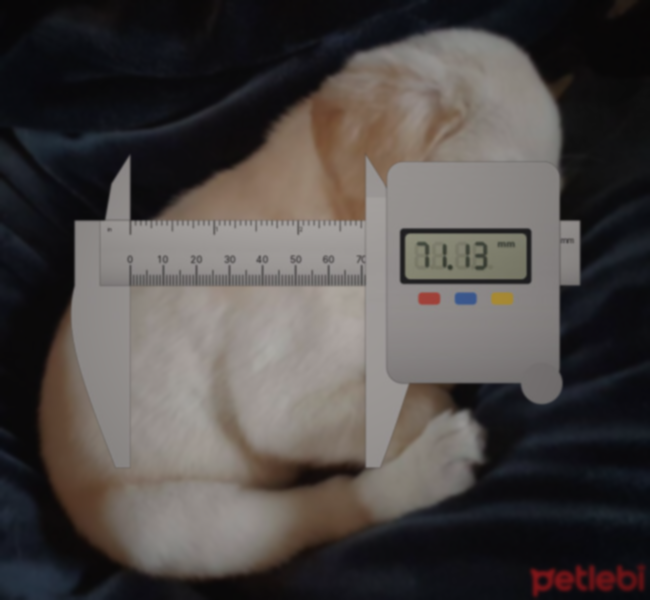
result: {"value": 71.13, "unit": "mm"}
